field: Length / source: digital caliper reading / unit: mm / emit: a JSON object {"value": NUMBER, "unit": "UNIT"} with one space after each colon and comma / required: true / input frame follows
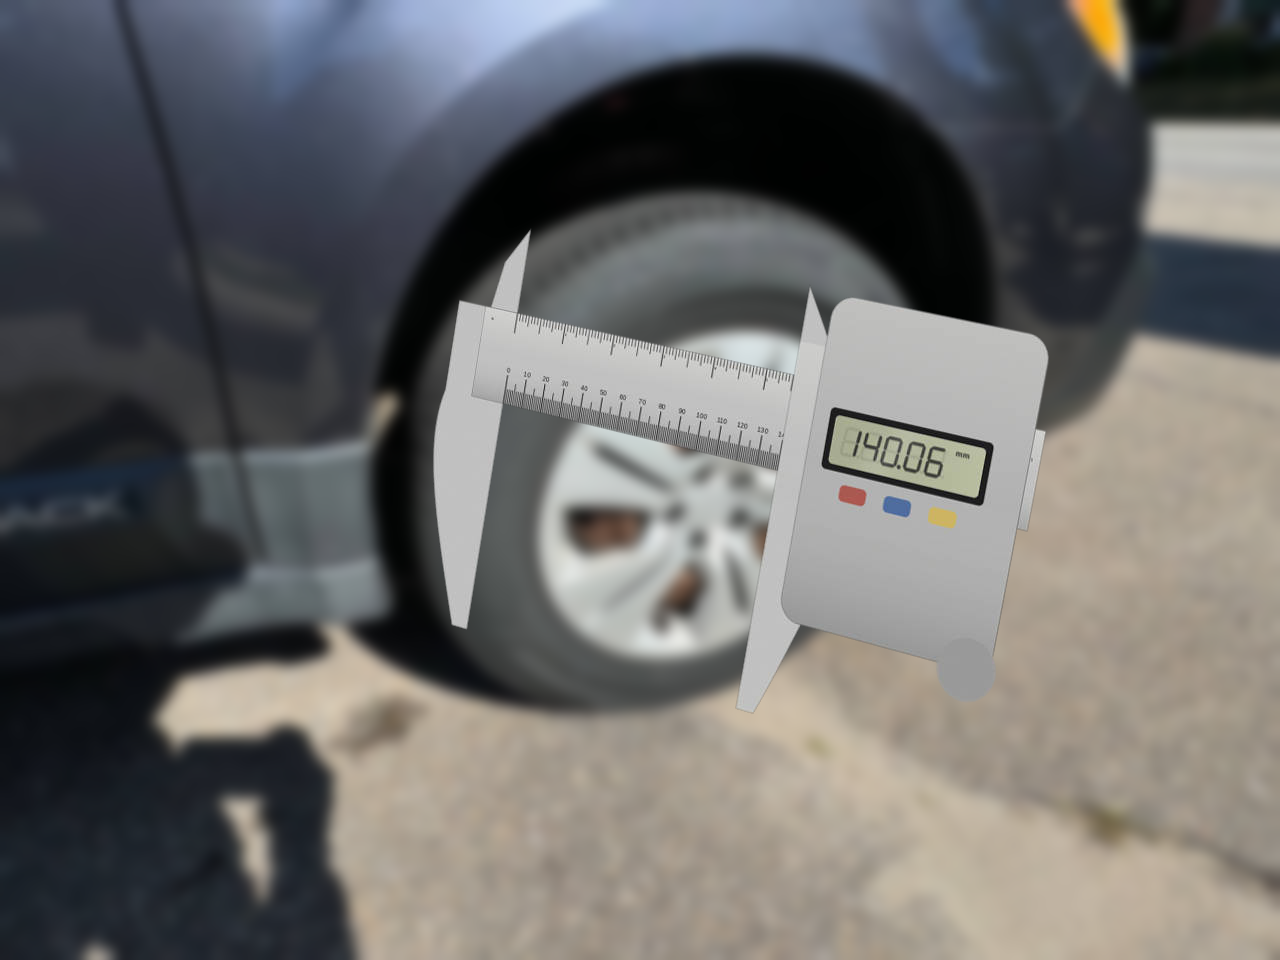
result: {"value": 140.06, "unit": "mm"}
